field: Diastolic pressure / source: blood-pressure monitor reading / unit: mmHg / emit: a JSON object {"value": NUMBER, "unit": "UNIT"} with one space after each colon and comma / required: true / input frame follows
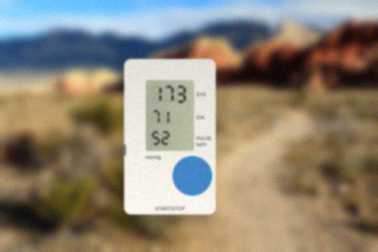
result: {"value": 71, "unit": "mmHg"}
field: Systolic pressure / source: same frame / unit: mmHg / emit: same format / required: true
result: {"value": 173, "unit": "mmHg"}
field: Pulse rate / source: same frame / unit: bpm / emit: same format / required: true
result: {"value": 52, "unit": "bpm"}
